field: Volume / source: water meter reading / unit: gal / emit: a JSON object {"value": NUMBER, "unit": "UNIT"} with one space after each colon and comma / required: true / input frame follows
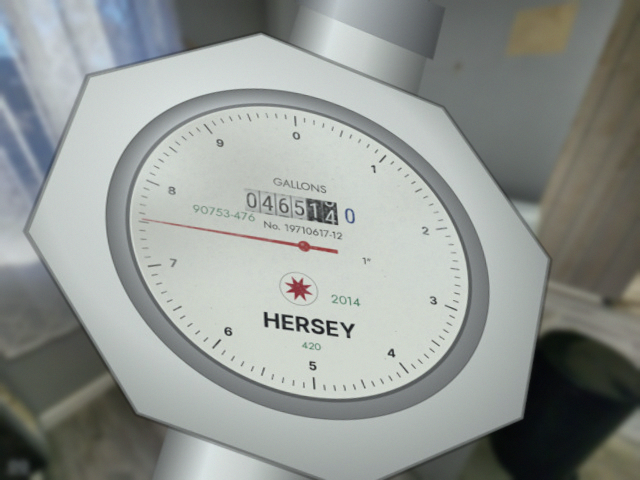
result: {"value": 465137.5, "unit": "gal"}
